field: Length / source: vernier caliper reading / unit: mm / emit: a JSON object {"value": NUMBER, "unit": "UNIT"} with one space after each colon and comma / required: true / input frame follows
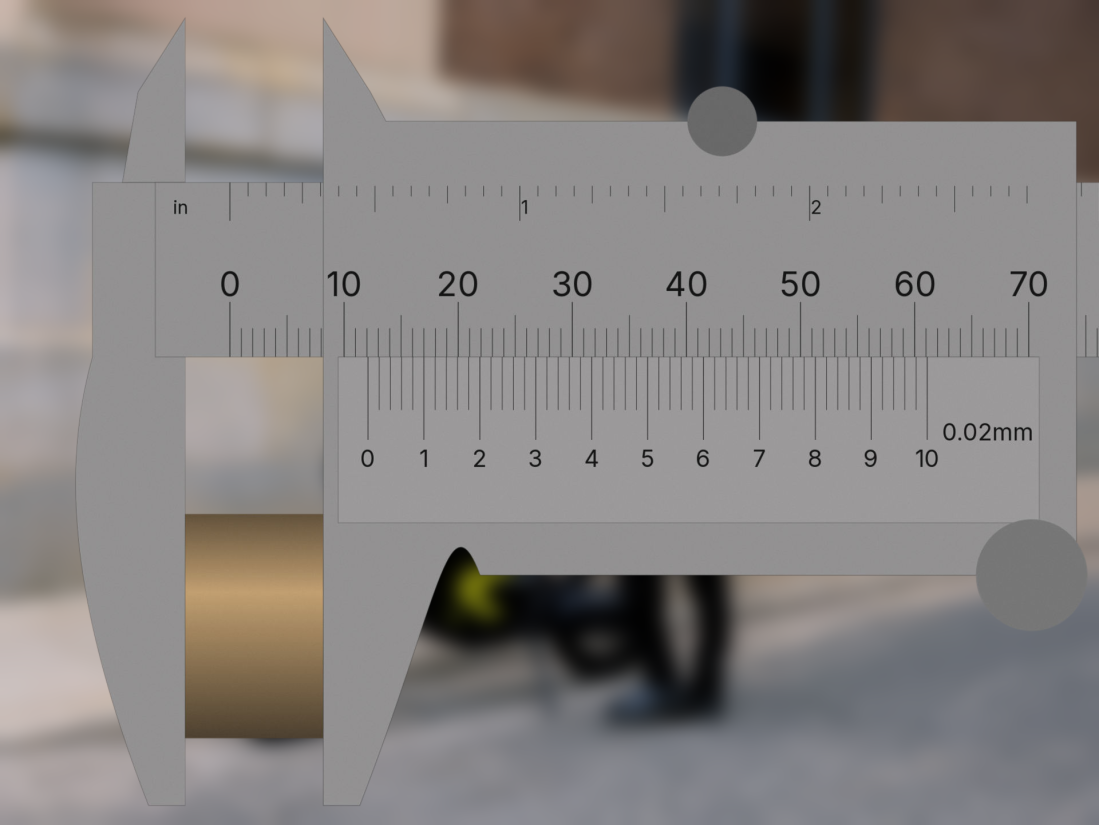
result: {"value": 12.1, "unit": "mm"}
